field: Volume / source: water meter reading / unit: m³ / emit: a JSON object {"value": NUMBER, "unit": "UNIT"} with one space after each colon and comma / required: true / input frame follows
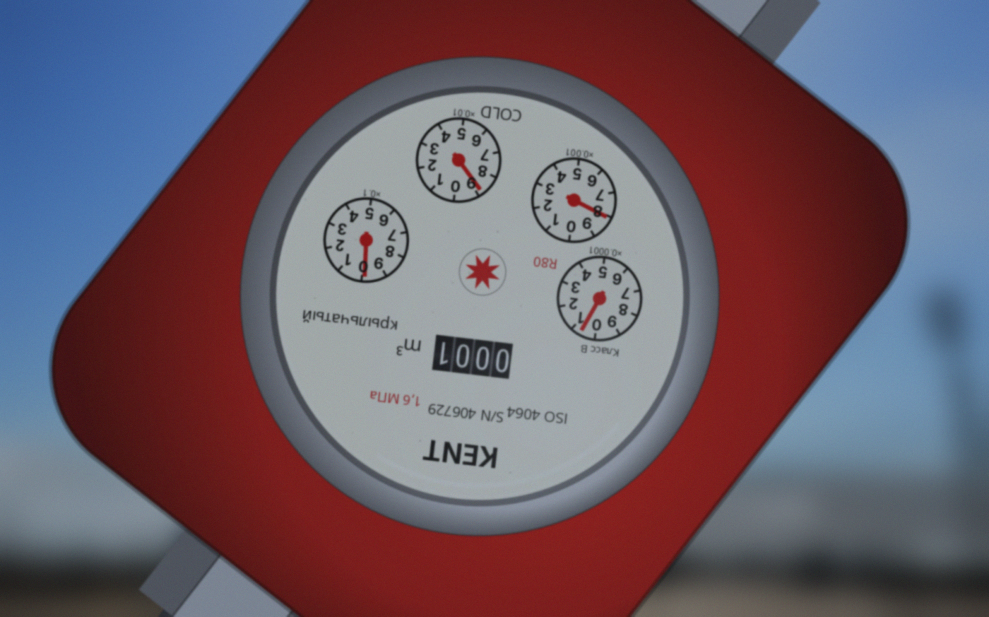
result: {"value": 0.9880, "unit": "m³"}
